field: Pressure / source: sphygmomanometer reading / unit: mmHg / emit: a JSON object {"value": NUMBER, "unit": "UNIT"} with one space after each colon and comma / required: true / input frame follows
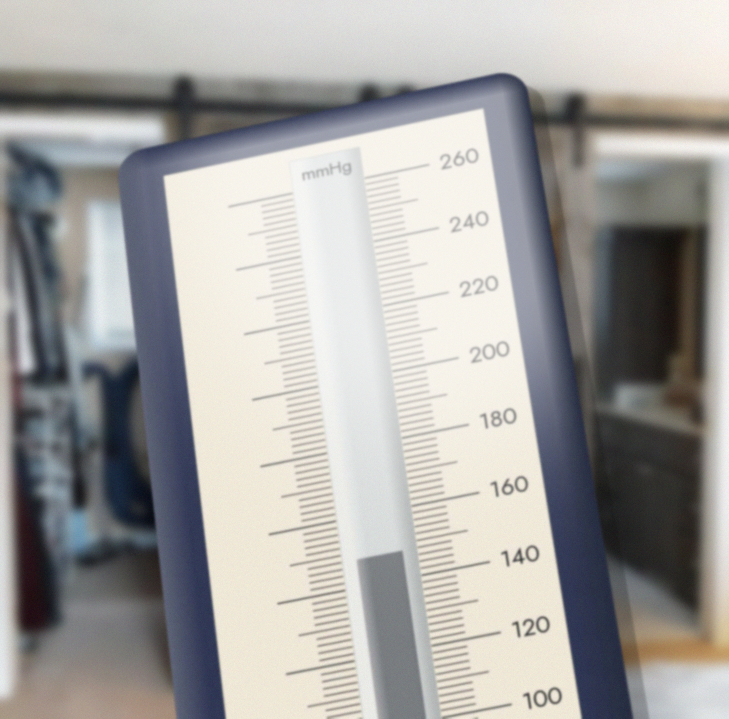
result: {"value": 148, "unit": "mmHg"}
